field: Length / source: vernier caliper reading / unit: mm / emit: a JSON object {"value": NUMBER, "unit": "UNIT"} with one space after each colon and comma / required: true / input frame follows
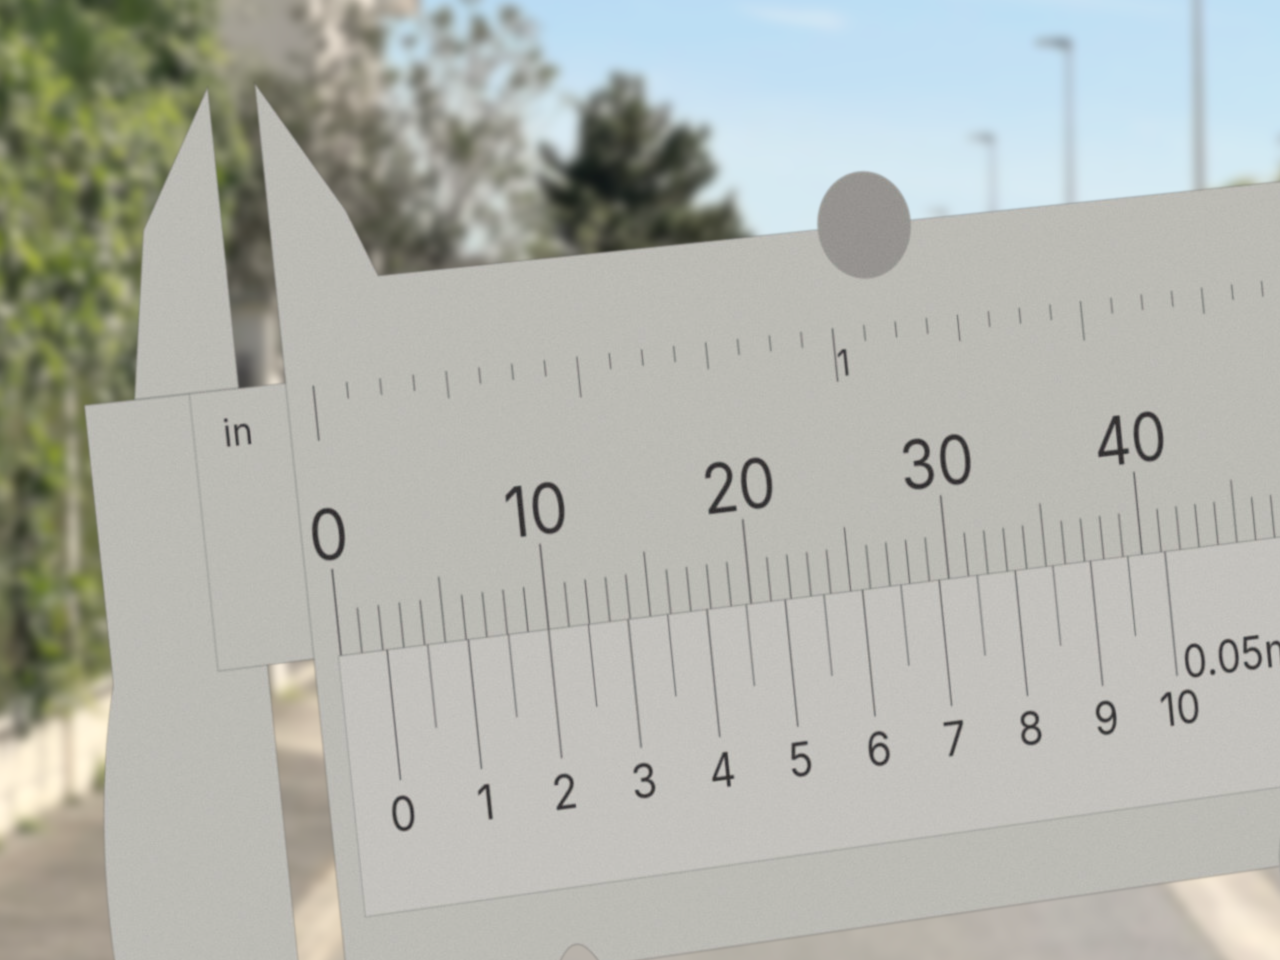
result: {"value": 2.2, "unit": "mm"}
